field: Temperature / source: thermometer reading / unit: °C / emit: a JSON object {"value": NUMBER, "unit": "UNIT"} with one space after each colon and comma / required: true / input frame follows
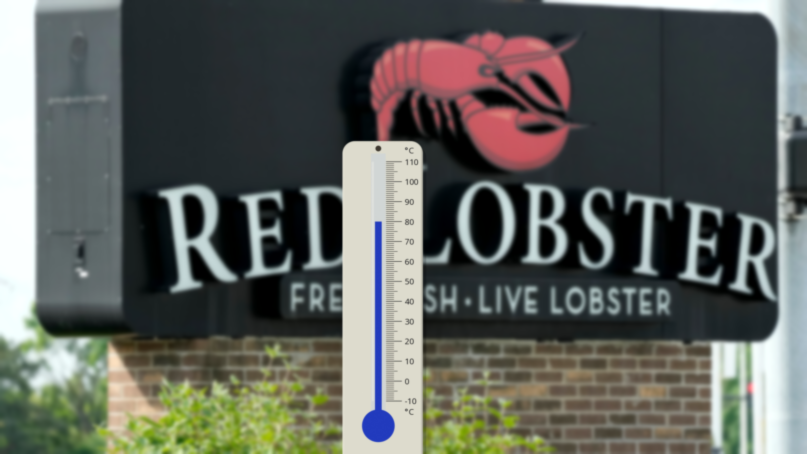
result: {"value": 80, "unit": "°C"}
